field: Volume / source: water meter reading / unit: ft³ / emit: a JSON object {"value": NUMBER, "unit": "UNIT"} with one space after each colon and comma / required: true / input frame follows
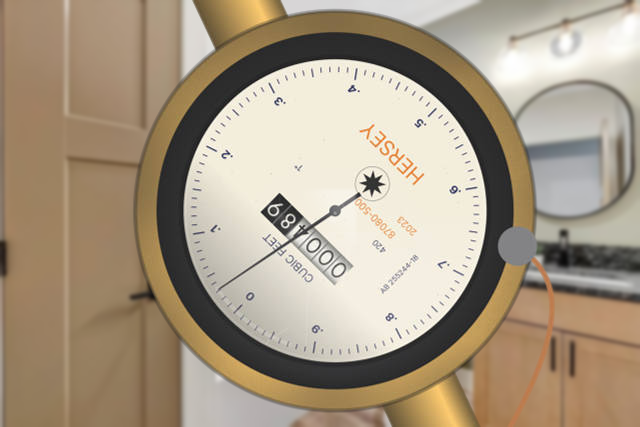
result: {"value": 489.03, "unit": "ft³"}
